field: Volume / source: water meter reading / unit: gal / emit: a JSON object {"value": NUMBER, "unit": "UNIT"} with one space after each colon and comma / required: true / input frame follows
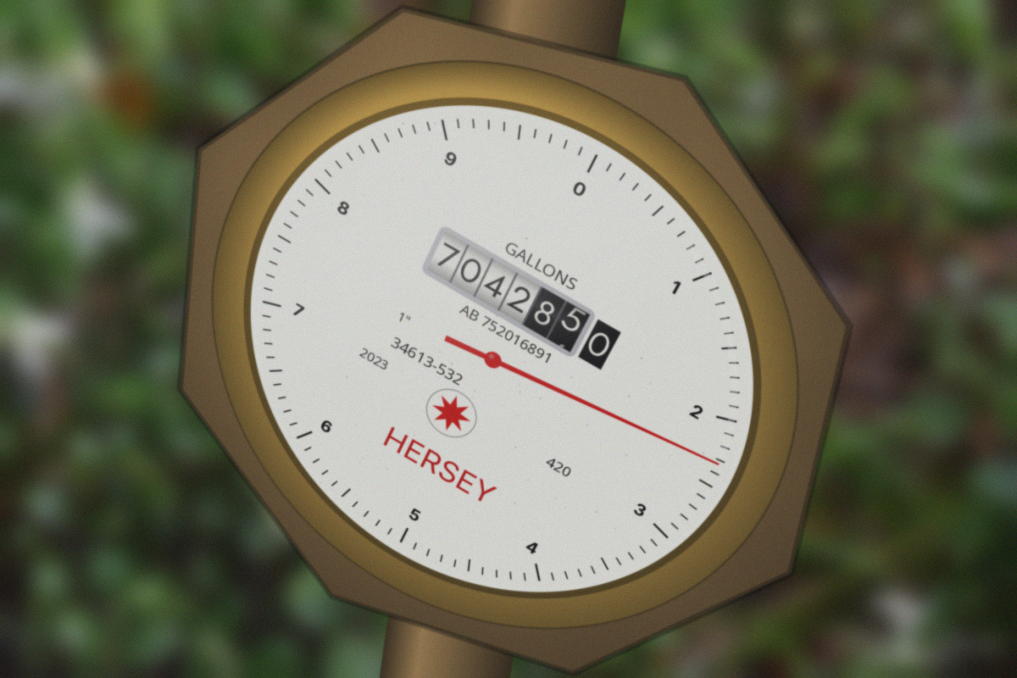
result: {"value": 7042852.3, "unit": "gal"}
